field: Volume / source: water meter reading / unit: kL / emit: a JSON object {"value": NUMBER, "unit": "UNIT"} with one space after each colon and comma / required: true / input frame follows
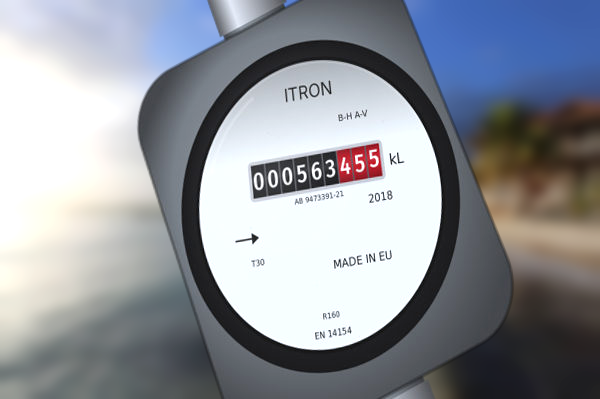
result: {"value": 563.455, "unit": "kL"}
